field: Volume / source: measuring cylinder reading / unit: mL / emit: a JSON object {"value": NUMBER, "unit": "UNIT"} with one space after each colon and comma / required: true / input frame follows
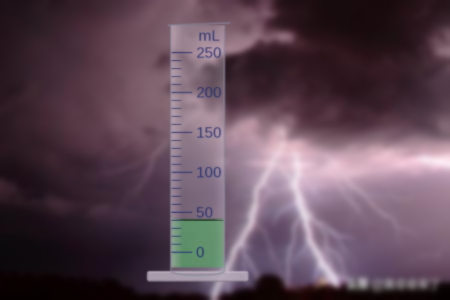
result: {"value": 40, "unit": "mL"}
